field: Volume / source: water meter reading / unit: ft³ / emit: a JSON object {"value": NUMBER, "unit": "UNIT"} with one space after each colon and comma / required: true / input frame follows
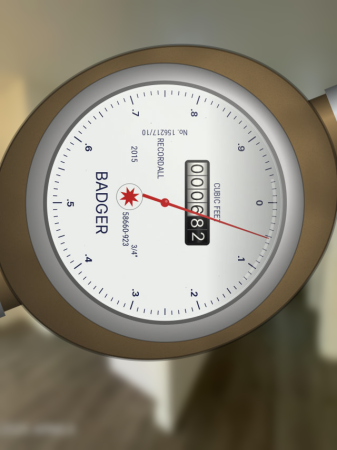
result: {"value": 682.05, "unit": "ft³"}
